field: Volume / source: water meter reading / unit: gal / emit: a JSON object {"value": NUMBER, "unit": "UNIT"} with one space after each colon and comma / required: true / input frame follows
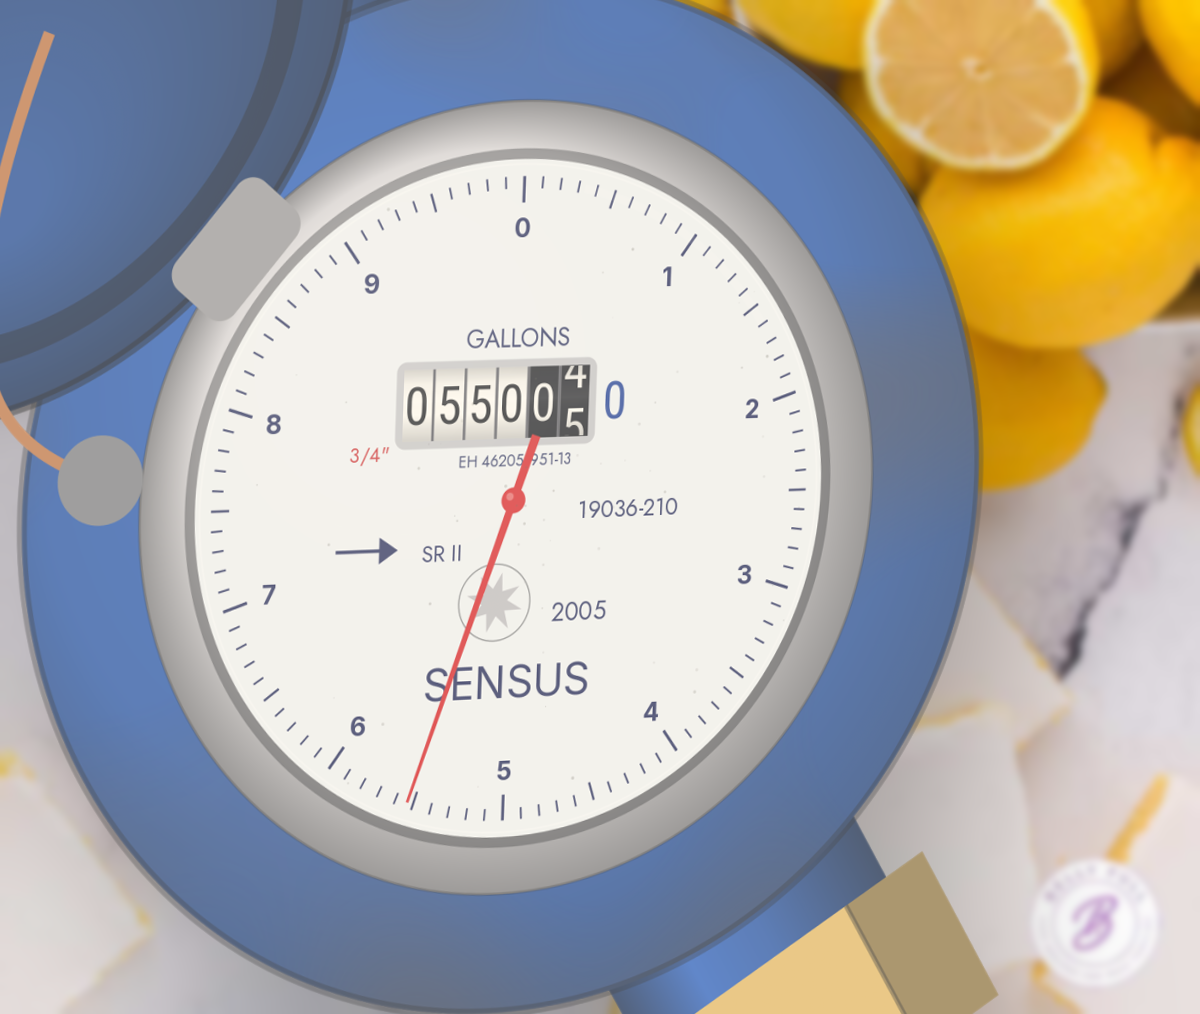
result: {"value": 550045.5, "unit": "gal"}
